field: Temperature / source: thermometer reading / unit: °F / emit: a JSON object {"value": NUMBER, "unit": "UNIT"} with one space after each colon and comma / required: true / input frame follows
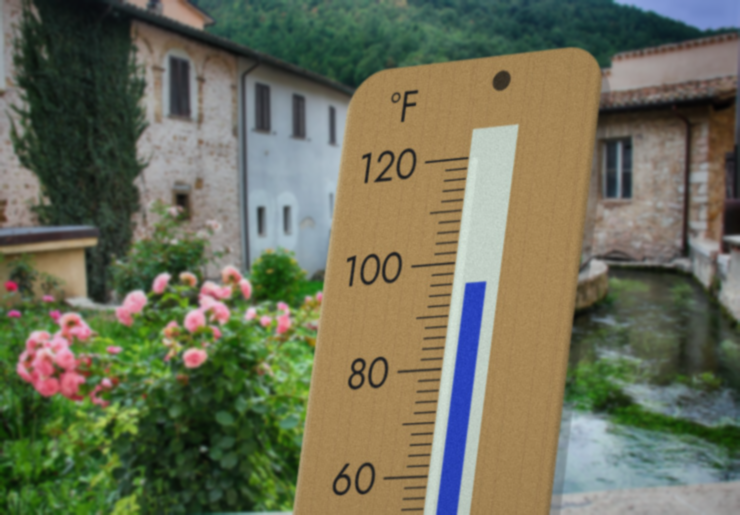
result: {"value": 96, "unit": "°F"}
